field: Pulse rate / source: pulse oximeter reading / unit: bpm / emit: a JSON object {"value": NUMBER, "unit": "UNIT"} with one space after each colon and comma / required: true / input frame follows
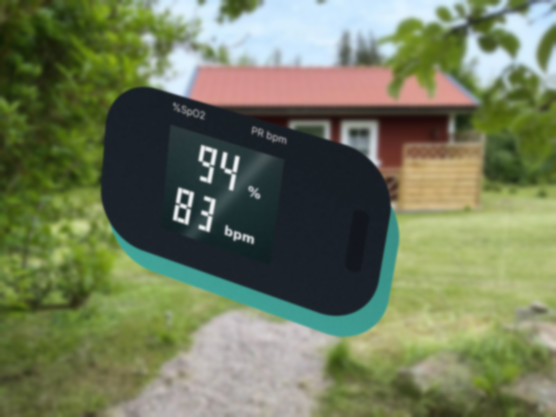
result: {"value": 83, "unit": "bpm"}
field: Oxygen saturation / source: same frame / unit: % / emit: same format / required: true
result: {"value": 94, "unit": "%"}
